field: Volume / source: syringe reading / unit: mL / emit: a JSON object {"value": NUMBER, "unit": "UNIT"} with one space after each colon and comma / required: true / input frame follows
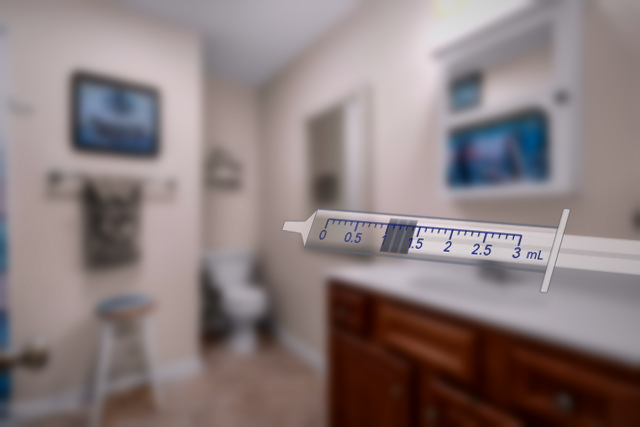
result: {"value": 1, "unit": "mL"}
